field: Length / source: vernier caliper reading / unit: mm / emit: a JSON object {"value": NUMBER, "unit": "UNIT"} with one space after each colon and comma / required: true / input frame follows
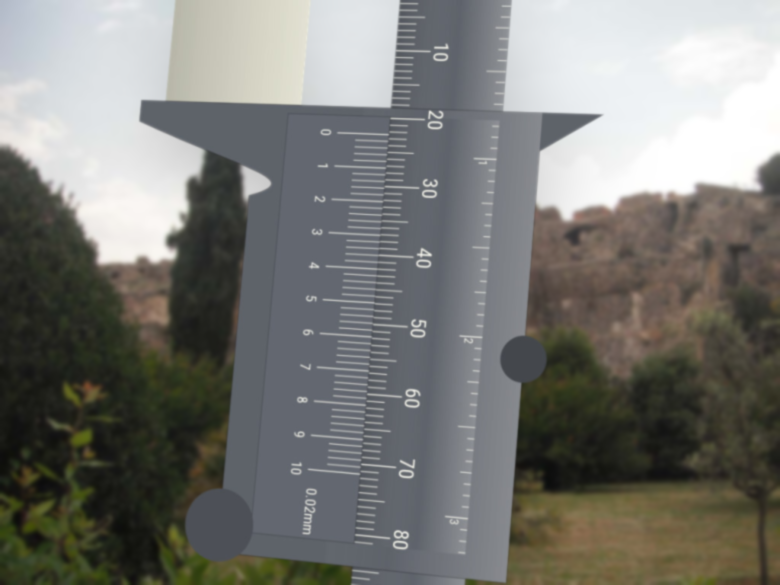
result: {"value": 22.4, "unit": "mm"}
